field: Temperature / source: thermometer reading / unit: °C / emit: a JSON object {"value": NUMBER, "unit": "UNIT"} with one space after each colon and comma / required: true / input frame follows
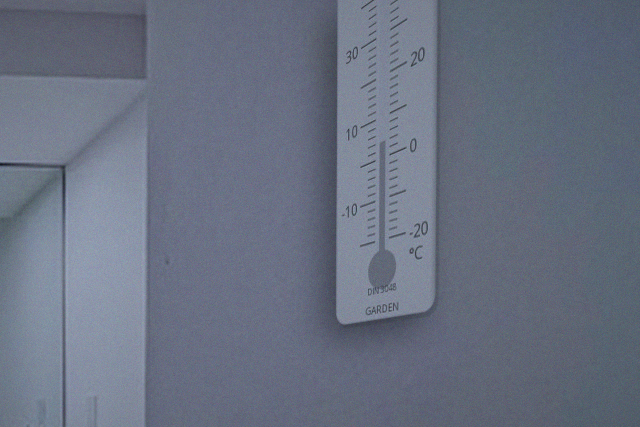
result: {"value": 4, "unit": "°C"}
